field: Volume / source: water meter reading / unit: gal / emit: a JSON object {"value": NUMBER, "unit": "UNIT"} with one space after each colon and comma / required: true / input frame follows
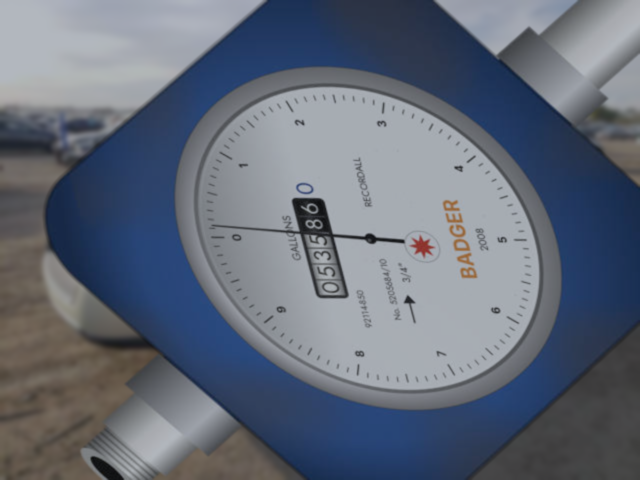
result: {"value": 535860.1, "unit": "gal"}
